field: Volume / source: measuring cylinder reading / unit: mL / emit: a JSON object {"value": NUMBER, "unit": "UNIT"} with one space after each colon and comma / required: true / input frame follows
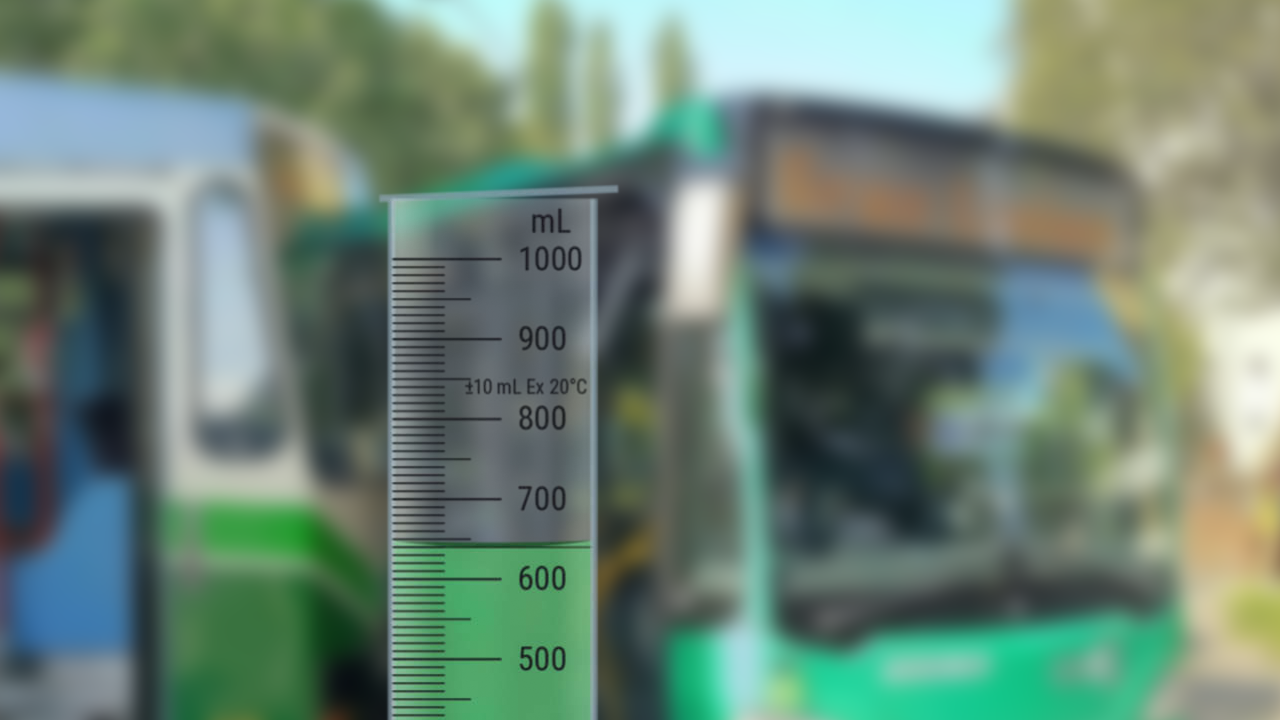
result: {"value": 640, "unit": "mL"}
